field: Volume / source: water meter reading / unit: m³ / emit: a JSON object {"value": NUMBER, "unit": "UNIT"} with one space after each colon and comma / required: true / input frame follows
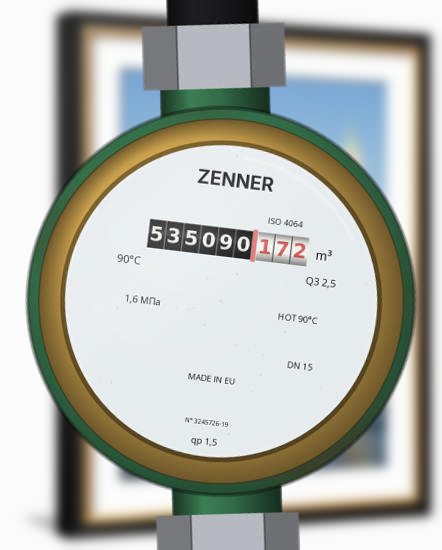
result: {"value": 535090.172, "unit": "m³"}
